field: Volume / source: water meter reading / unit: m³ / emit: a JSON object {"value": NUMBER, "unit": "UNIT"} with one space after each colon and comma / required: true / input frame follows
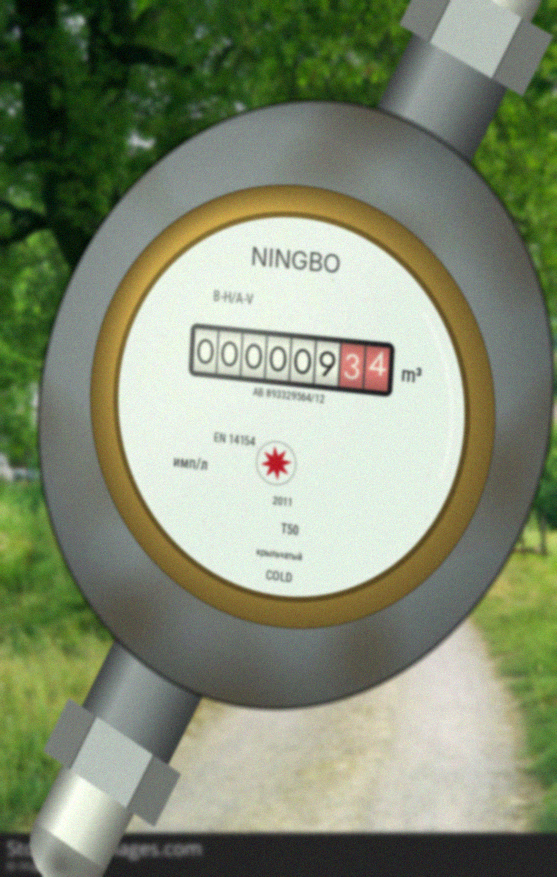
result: {"value": 9.34, "unit": "m³"}
